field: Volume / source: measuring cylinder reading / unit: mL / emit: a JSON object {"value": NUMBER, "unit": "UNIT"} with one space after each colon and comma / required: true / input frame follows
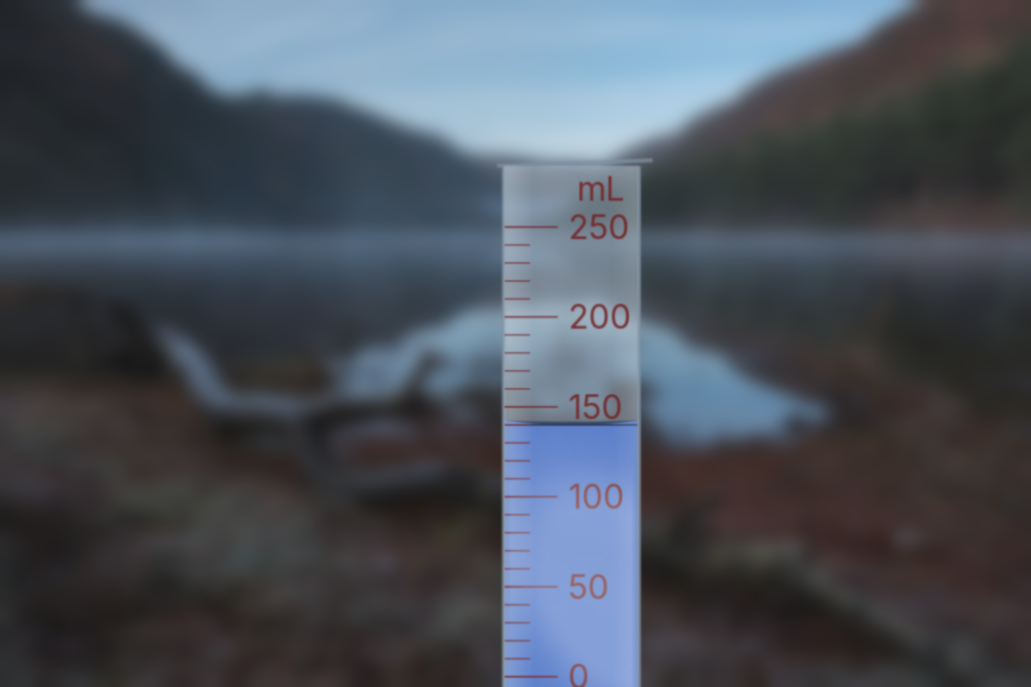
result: {"value": 140, "unit": "mL"}
